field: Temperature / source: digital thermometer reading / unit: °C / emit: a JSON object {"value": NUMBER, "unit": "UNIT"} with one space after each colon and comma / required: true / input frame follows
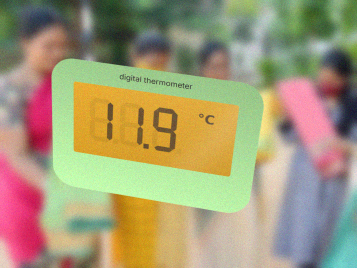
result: {"value": 11.9, "unit": "°C"}
